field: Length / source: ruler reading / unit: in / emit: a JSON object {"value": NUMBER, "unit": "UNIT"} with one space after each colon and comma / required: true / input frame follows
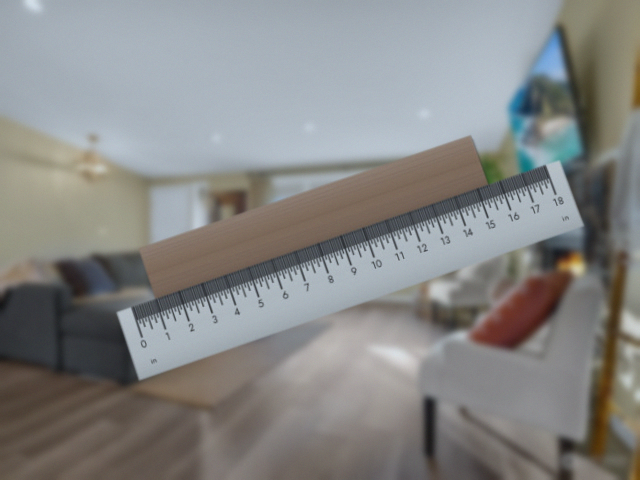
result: {"value": 14.5, "unit": "in"}
